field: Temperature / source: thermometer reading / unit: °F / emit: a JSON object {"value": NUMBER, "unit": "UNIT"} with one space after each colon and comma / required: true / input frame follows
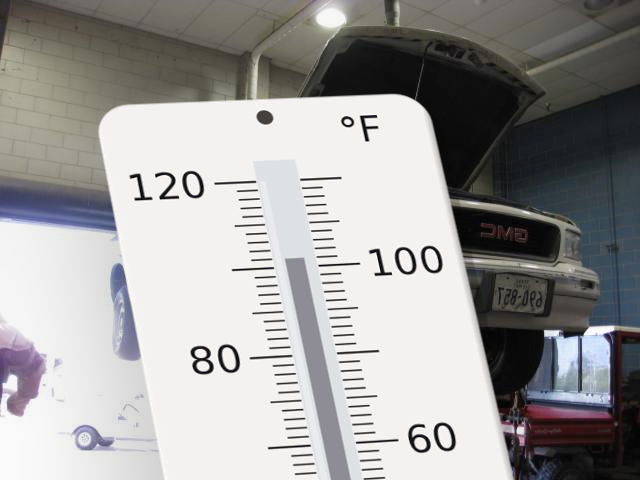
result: {"value": 102, "unit": "°F"}
